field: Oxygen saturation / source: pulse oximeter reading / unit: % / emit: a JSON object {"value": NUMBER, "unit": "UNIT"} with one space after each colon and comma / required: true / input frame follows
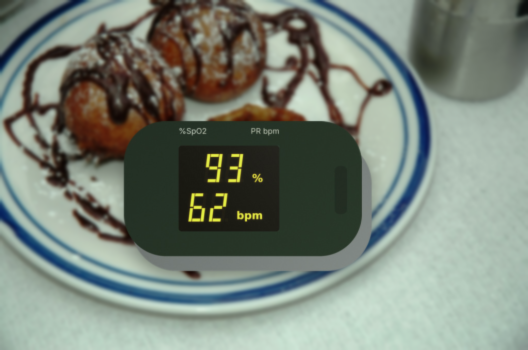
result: {"value": 93, "unit": "%"}
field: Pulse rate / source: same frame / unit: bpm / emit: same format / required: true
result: {"value": 62, "unit": "bpm"}
